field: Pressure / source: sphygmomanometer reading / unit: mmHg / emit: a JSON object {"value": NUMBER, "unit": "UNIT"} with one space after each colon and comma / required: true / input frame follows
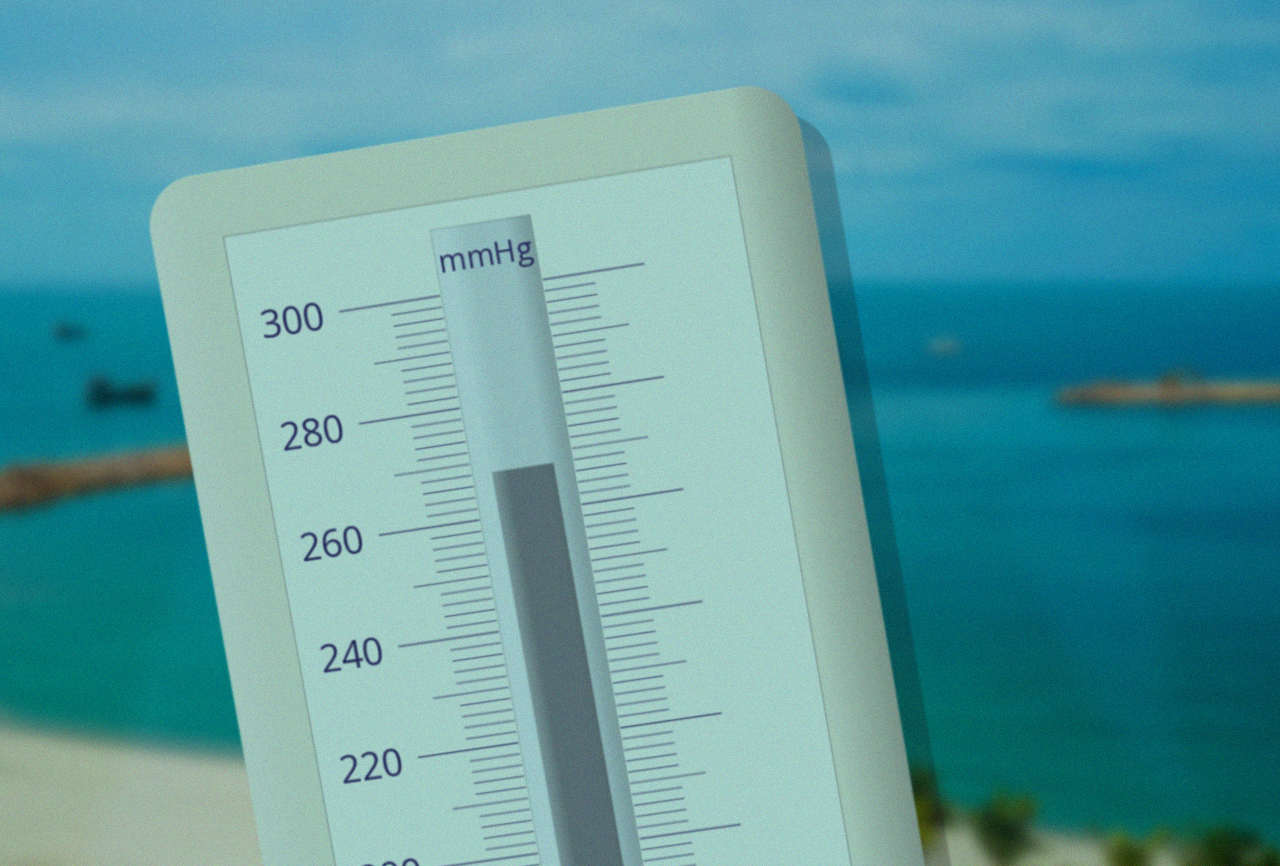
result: {"value": 268, "unit": "mmHg"}
